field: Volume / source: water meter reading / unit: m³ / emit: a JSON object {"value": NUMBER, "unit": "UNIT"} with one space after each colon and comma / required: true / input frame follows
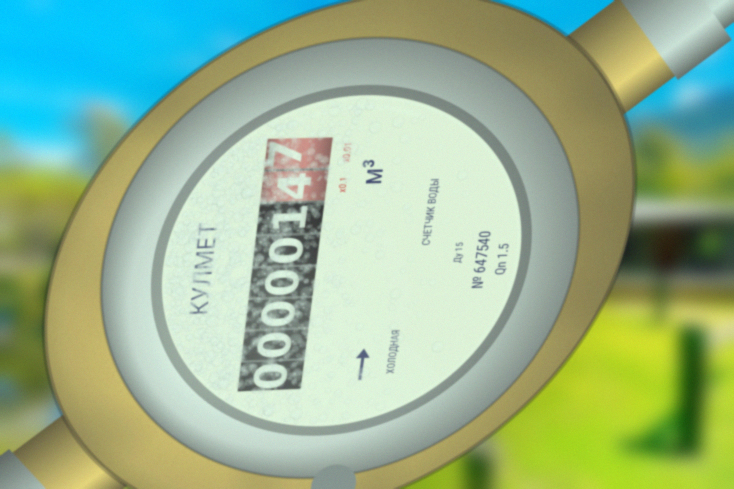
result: {"value": 1.47, "unit": "m³"}
